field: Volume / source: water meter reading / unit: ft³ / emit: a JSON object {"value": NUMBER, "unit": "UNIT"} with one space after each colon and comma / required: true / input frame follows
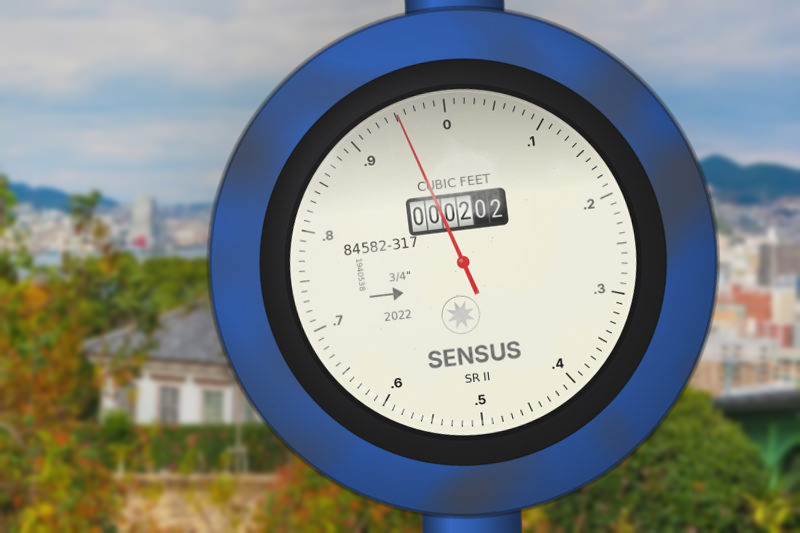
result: {"value": 201.95, "unit": "ft³"}
